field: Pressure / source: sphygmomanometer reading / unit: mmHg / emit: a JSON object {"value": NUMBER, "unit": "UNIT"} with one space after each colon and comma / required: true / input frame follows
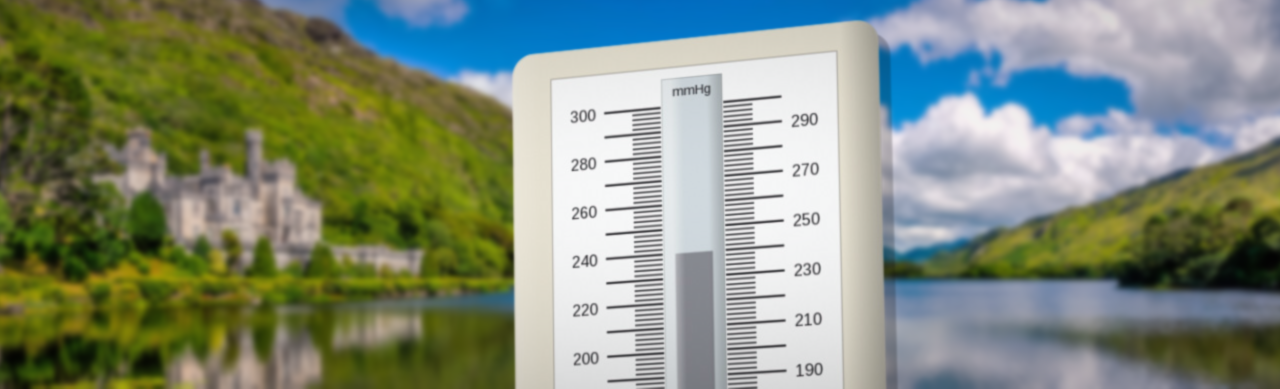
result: {"value": 240, "unit": "mmHg"}
